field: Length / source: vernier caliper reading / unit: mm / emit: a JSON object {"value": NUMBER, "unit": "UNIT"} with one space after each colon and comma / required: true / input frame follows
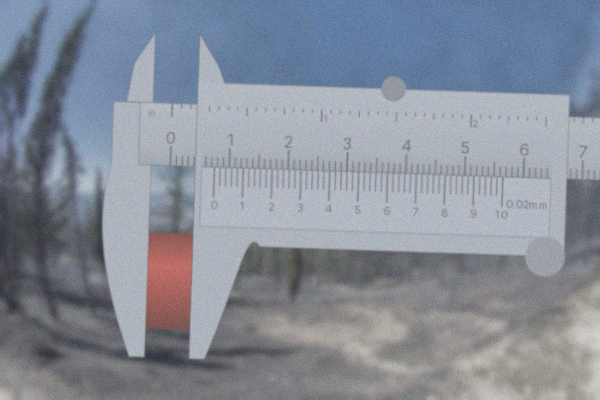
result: {"value": 7.5, "unit": "mm"}
